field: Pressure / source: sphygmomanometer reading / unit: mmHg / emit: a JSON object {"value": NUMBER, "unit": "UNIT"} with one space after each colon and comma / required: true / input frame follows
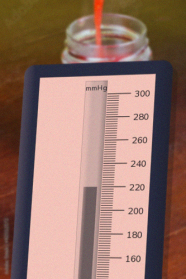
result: {"value": 220, "unit": "mmHg"}
